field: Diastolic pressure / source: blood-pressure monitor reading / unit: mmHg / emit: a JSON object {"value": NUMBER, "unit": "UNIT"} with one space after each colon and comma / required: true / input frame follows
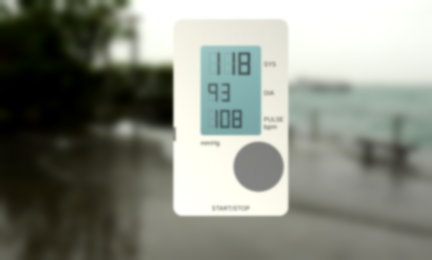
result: {"value": 93, "unit": "mmHg"}
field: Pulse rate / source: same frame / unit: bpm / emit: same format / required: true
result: {"value": 108, "unit": "bpm"}
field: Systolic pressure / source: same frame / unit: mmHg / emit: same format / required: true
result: {"value": 118, "unit": "mmHg"}
